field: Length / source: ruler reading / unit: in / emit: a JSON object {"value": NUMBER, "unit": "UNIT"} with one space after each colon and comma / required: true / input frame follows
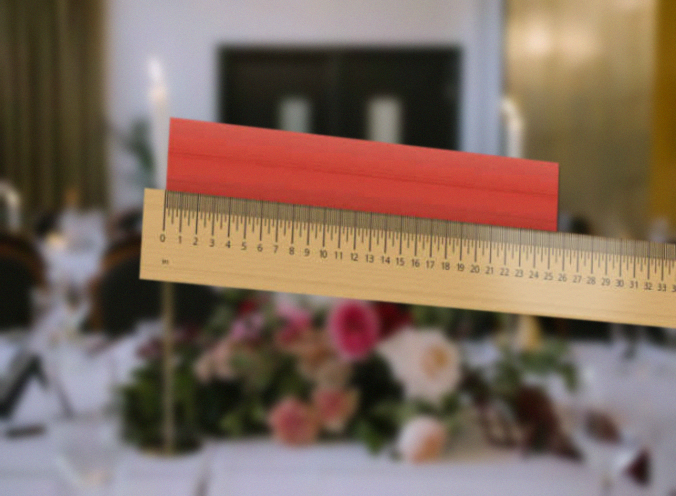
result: {"value": 25.5, "unit": "in"}
